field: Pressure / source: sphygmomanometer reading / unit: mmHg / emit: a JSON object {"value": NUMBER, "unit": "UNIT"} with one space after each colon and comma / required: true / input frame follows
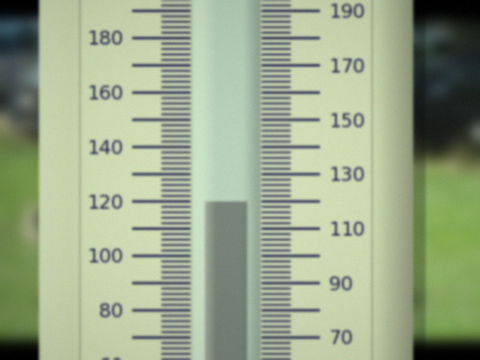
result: {"value": 120, "unit": "mmHg"}
